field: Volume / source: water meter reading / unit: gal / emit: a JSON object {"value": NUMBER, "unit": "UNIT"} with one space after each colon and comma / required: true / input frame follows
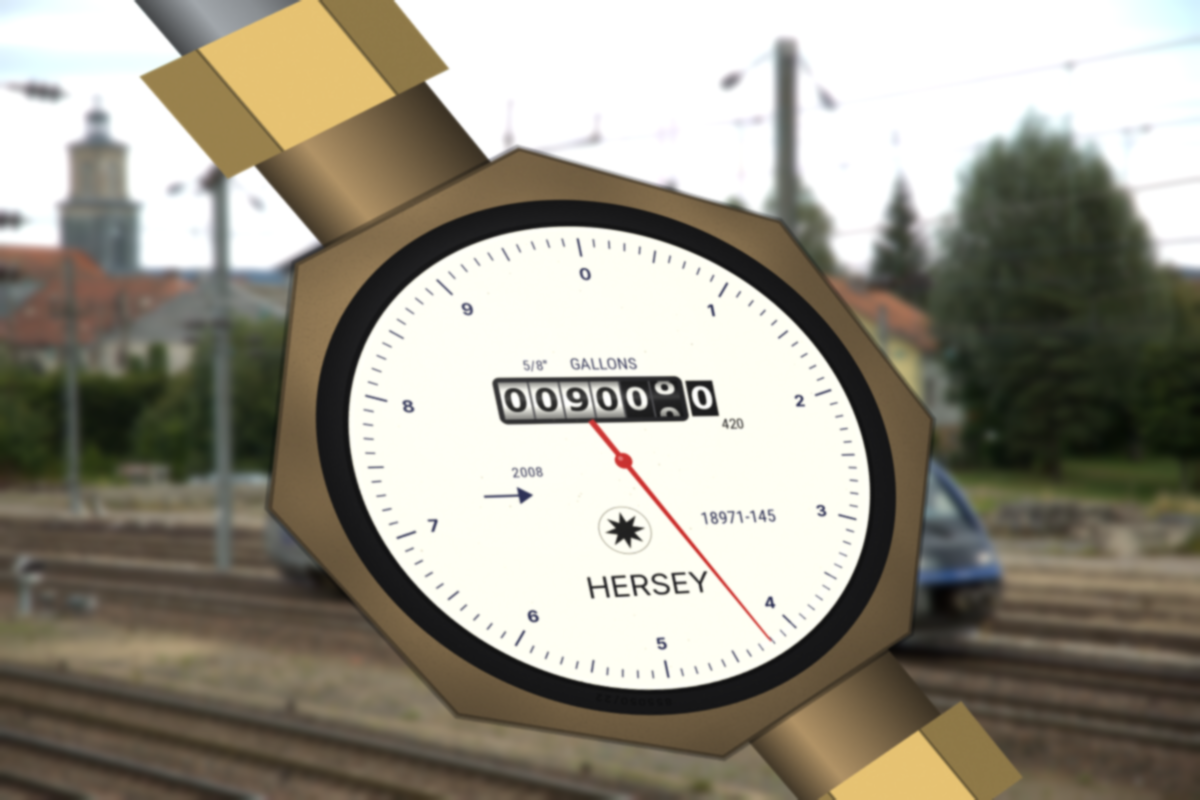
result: {"value": 90084.2, "unit": "gal"}
